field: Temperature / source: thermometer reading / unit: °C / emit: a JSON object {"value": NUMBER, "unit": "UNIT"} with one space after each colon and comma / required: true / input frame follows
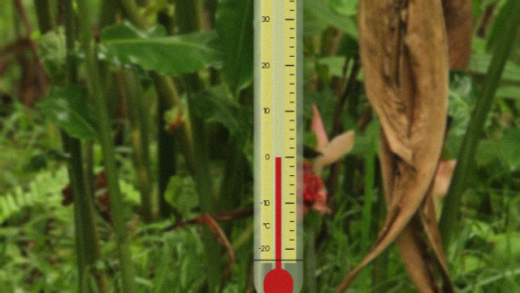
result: {"value": 0, "unit": "°C"}
